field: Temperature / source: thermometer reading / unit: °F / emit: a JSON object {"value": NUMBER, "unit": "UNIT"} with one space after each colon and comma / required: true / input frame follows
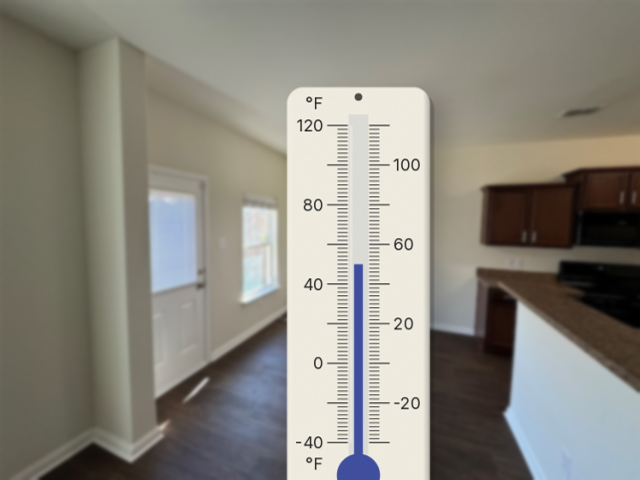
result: {"value": 50, "unit": "°F"}
